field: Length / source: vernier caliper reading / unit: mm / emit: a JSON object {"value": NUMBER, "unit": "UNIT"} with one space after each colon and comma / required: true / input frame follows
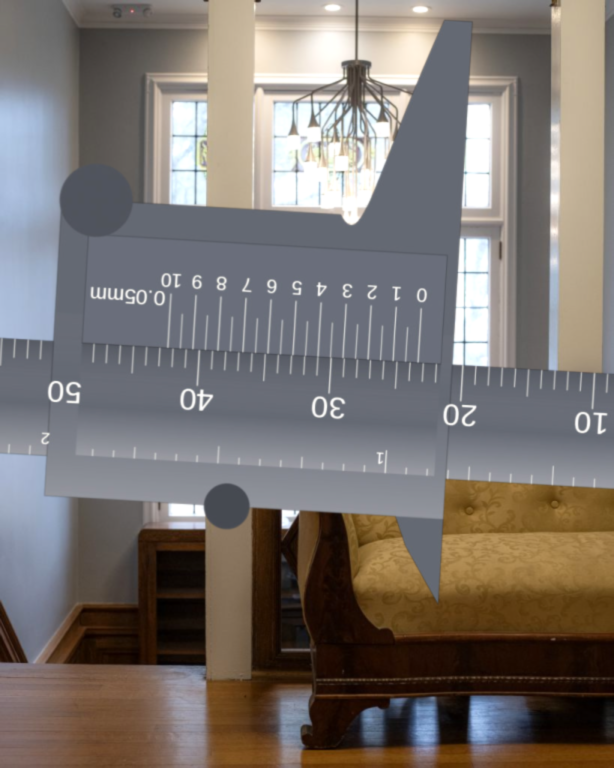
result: {"value": 23.4, "unit": "mm"}
